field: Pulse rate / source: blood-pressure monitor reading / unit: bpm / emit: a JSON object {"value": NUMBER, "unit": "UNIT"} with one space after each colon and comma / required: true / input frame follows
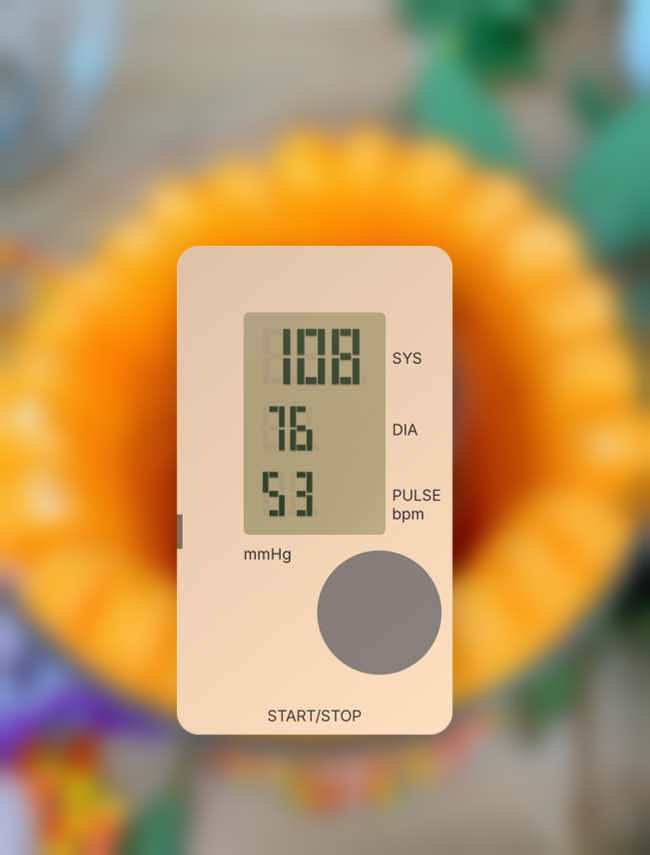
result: {"value": 53, "unit": "bpm"}
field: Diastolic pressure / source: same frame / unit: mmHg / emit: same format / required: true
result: {"value": 76, "unit": "mmHg"}
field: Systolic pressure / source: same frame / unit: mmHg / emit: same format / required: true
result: {"value": 108, "unit": "mmHg"}
